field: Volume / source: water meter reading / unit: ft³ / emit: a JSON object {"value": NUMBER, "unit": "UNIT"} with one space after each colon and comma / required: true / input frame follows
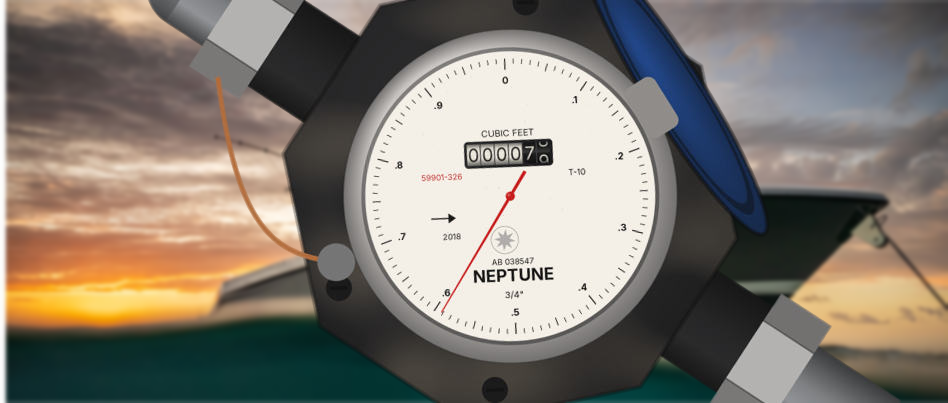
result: {"value": 78.59, "unit": "ft³"}
